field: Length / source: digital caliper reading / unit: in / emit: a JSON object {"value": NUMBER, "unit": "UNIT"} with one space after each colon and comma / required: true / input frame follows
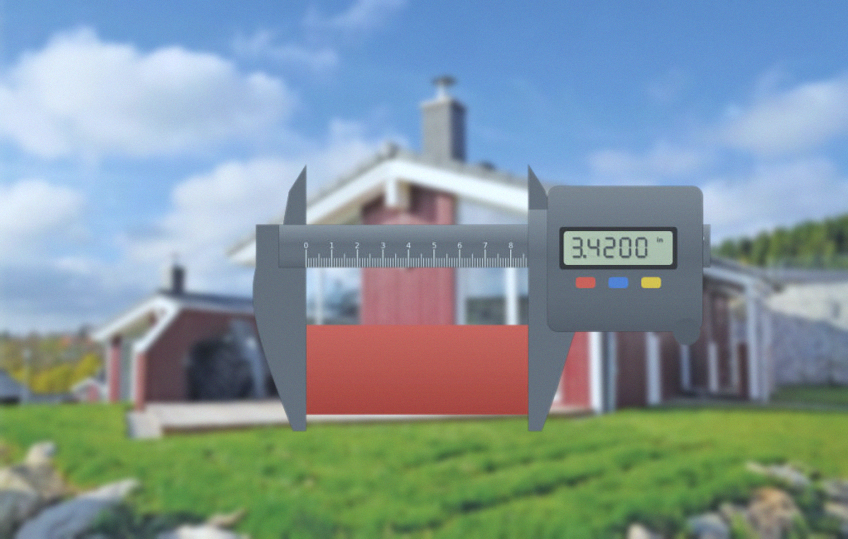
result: {"value": 3.4200, "unit": "in"}
